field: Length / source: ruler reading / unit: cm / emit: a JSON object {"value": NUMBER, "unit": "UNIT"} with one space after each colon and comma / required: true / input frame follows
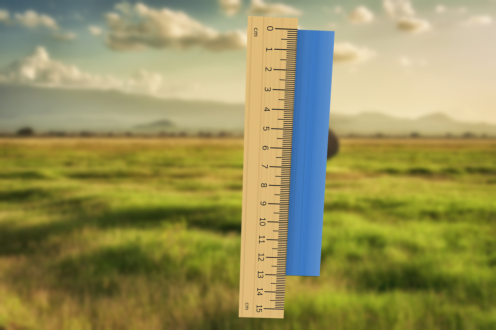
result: {"value": 13, "unit": "cm"}
